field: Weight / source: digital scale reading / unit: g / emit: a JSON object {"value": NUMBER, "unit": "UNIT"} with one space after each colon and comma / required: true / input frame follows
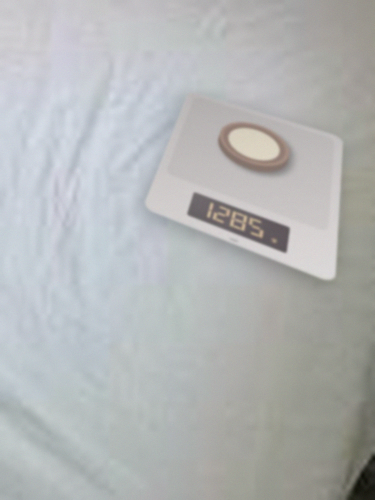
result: {"value": 1285, "unit": "g"}
